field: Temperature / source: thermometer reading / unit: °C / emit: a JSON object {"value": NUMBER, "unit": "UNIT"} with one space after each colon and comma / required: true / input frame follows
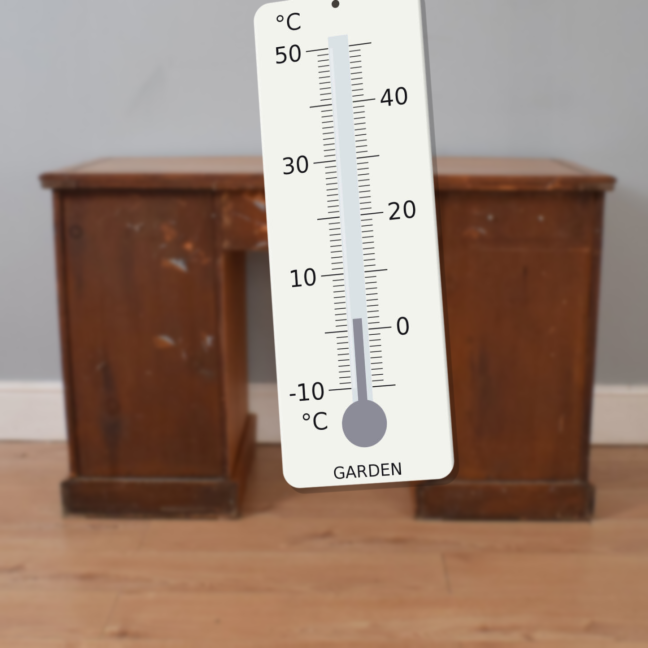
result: {"value": 2, "unit": "°C"}
